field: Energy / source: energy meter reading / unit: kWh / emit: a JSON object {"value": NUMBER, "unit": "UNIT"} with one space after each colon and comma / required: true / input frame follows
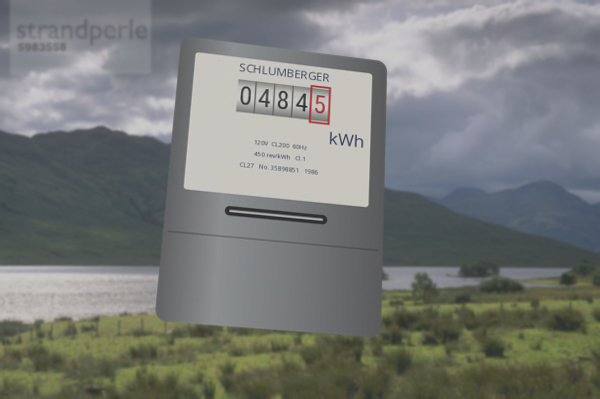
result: {"value": 484.5, "unit": "kWh"}
